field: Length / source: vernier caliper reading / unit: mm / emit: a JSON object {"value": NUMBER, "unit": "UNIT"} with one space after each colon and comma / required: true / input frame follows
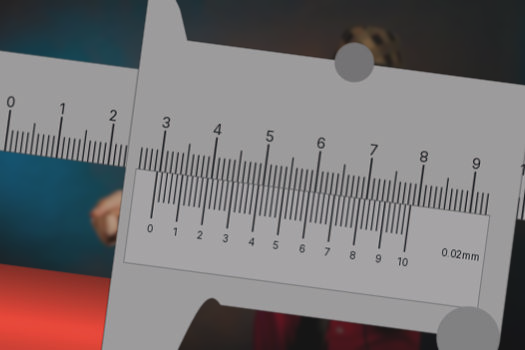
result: {"value": 29.5, "unit": "mm"}
